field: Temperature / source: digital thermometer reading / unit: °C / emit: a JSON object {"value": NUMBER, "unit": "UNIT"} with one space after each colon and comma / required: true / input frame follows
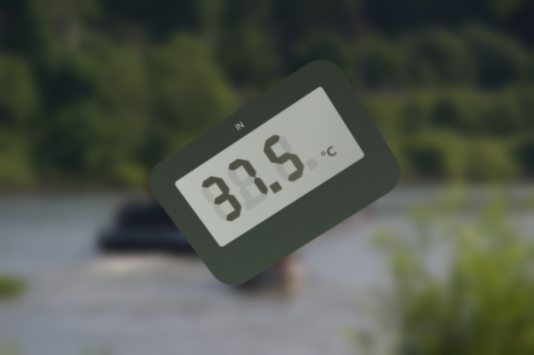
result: {"value": 37.5, "unit": "°C"}
